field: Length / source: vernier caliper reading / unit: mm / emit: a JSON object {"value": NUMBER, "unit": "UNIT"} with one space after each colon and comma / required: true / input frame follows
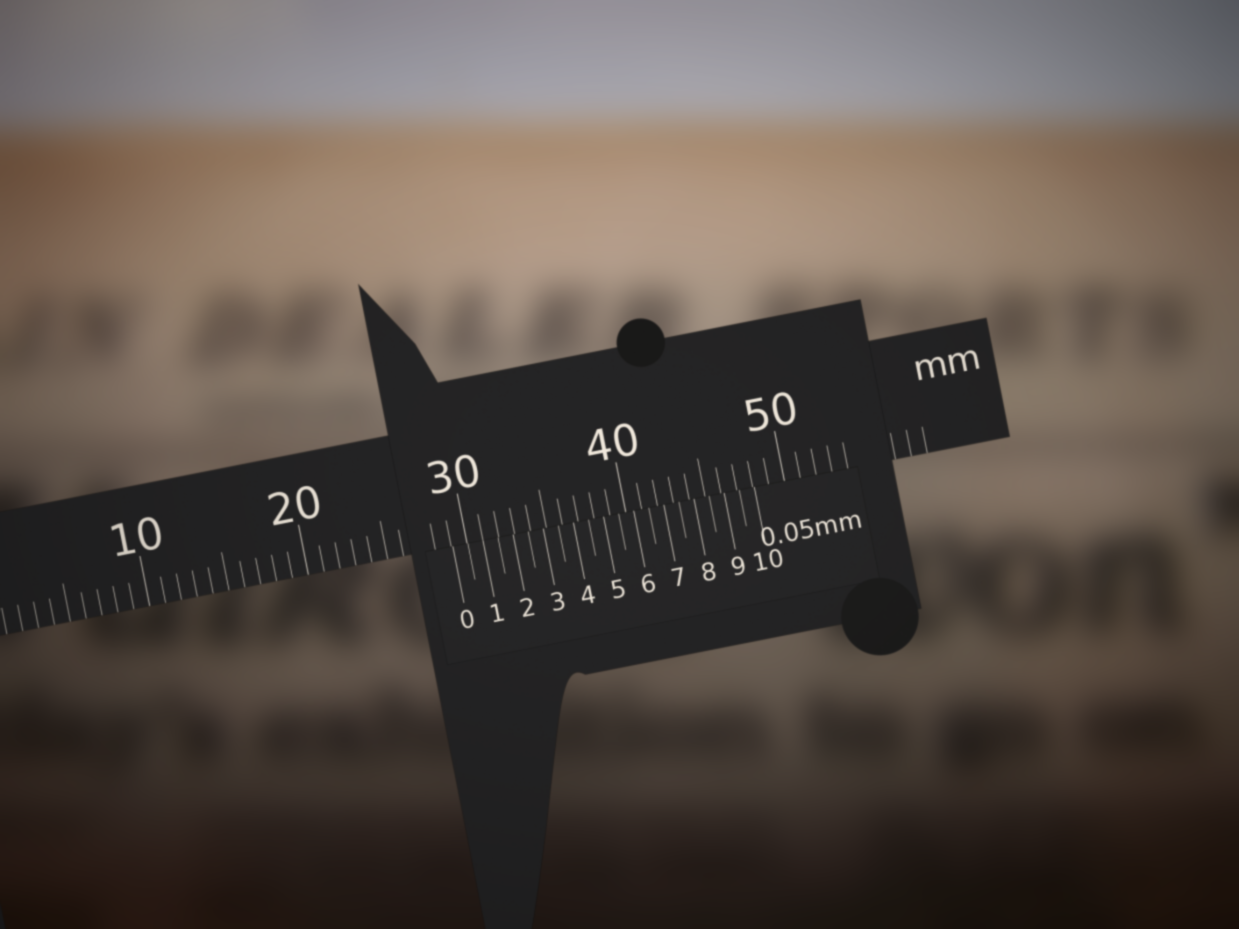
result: {"value": 29.1, "unit": "mm"}
